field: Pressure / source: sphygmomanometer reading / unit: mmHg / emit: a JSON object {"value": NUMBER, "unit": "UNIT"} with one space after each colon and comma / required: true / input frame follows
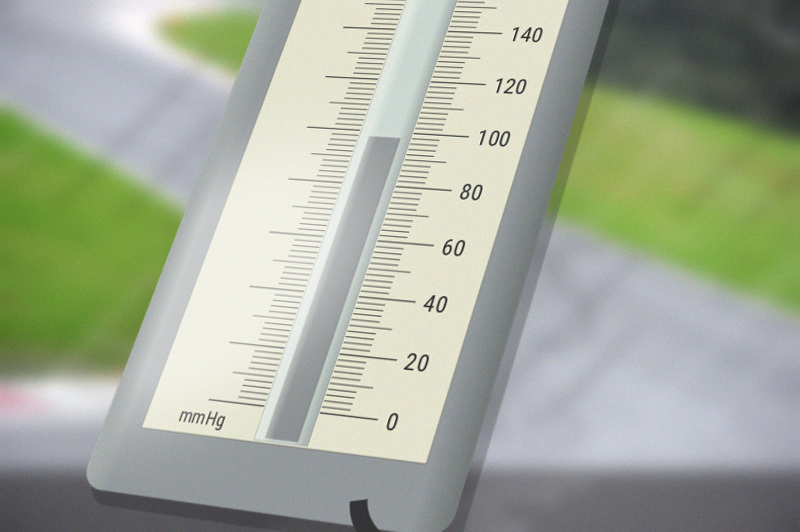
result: {"value": 98, "unit": "mmHg"}
